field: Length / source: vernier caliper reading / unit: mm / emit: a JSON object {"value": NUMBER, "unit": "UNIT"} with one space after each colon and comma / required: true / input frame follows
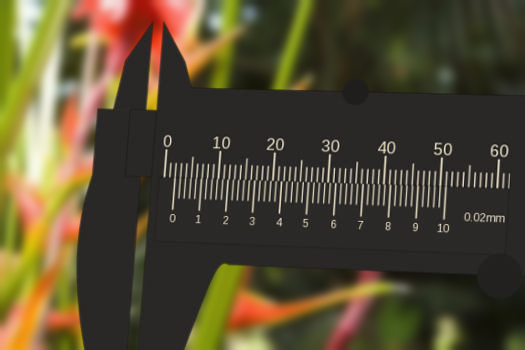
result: {"value": 2.0, "unit": "mm"}
